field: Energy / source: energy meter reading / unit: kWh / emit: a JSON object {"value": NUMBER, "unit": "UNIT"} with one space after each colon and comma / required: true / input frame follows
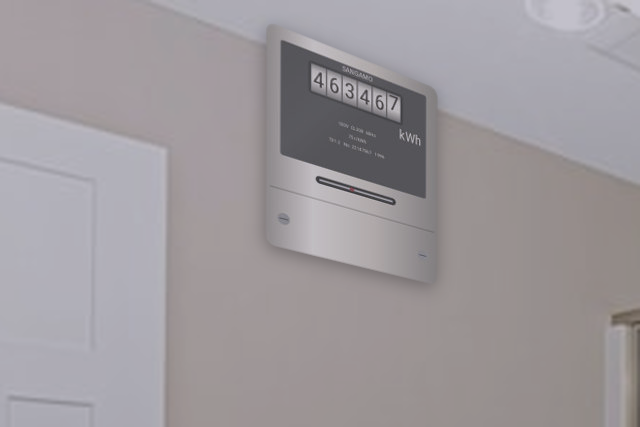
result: {"value": 463467, "unit": "kWh"}
